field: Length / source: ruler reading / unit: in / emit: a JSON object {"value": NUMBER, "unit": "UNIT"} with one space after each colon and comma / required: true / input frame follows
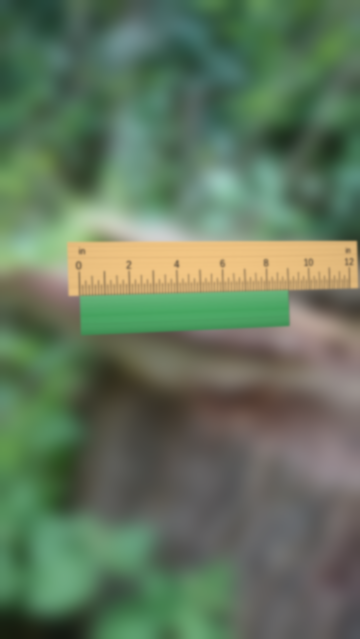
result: {"value": 9, "unit": "in"}
